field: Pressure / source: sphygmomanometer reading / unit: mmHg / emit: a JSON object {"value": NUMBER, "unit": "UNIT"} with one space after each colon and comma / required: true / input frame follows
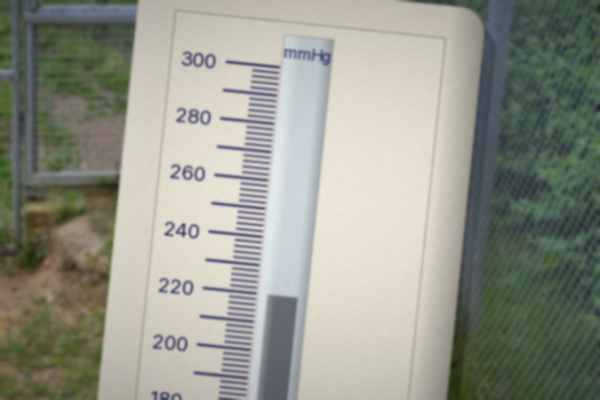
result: {"value": 220, "unit": "mmHg"}
